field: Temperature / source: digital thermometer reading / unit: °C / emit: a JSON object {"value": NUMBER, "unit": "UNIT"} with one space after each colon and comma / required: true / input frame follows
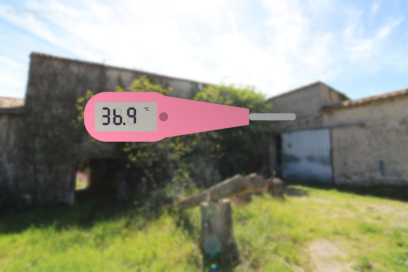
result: {"value": 36.9, "unit": "°C"}
